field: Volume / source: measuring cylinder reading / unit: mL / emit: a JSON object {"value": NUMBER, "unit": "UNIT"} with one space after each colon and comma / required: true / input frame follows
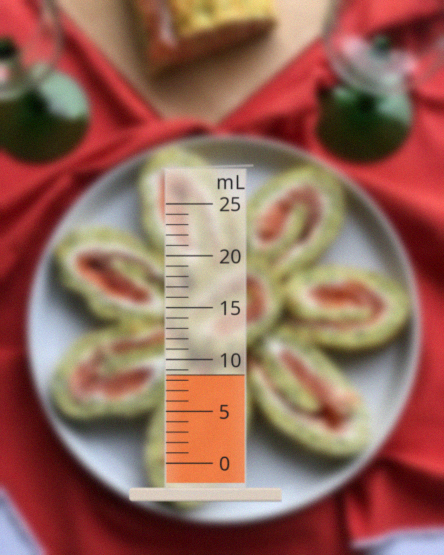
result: {"value": 8.5, "unit": "mL"}
